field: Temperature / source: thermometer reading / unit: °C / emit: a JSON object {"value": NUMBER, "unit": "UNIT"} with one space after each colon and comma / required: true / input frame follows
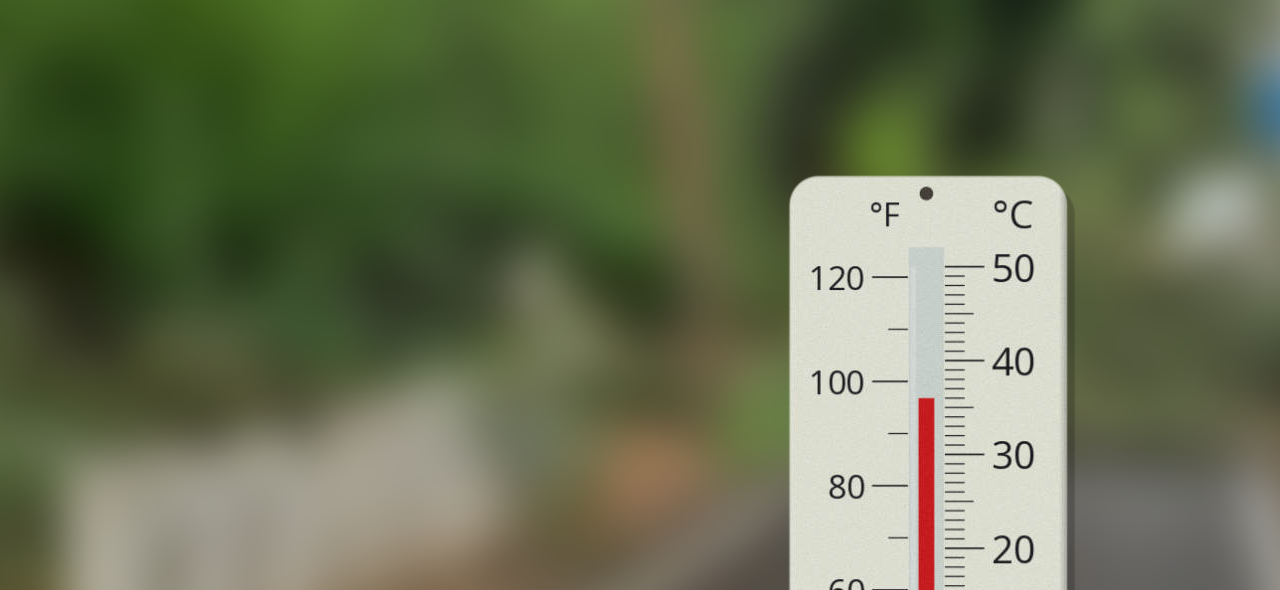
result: {"value": 36, "unit": "°C"}
